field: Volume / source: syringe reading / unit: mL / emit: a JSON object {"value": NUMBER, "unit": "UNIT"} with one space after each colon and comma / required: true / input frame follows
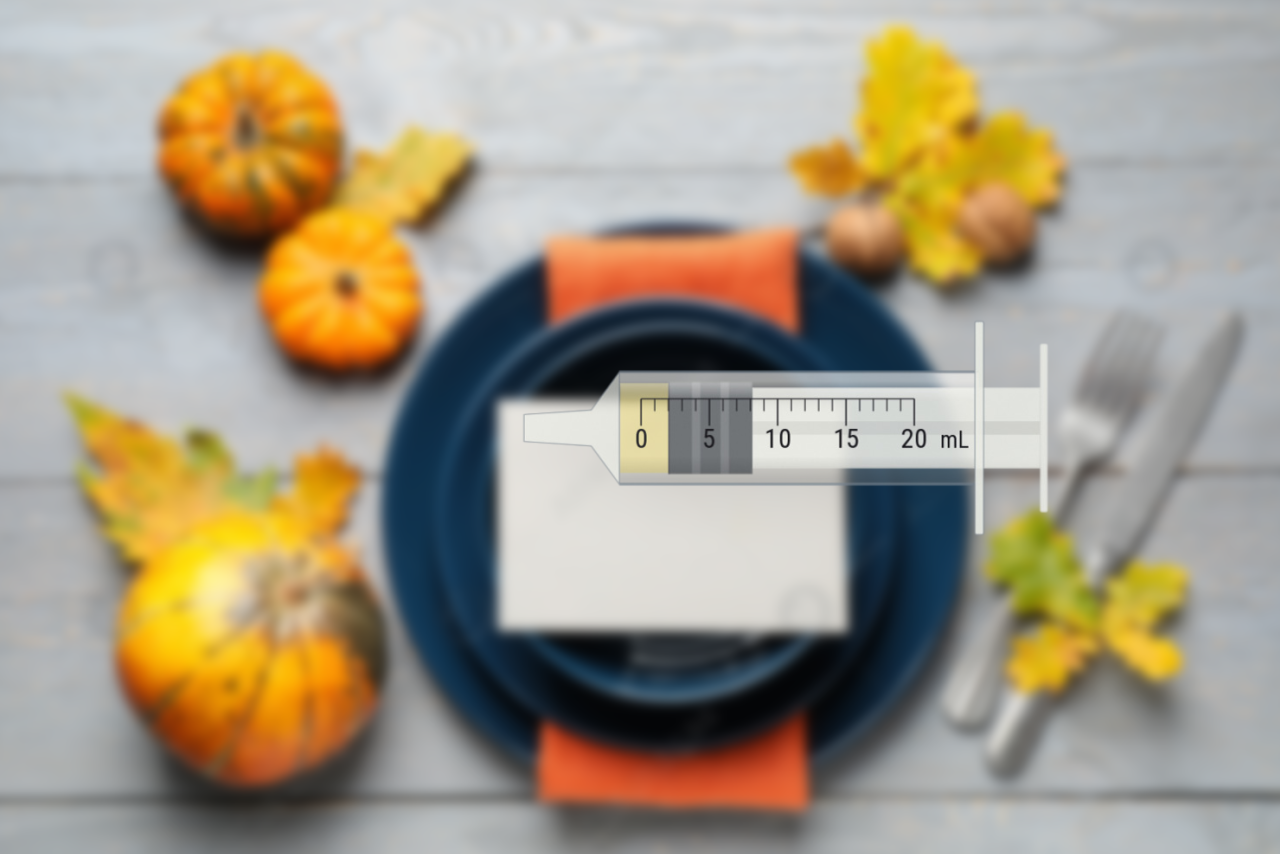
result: {"value": 2, "unit": "mL"}
